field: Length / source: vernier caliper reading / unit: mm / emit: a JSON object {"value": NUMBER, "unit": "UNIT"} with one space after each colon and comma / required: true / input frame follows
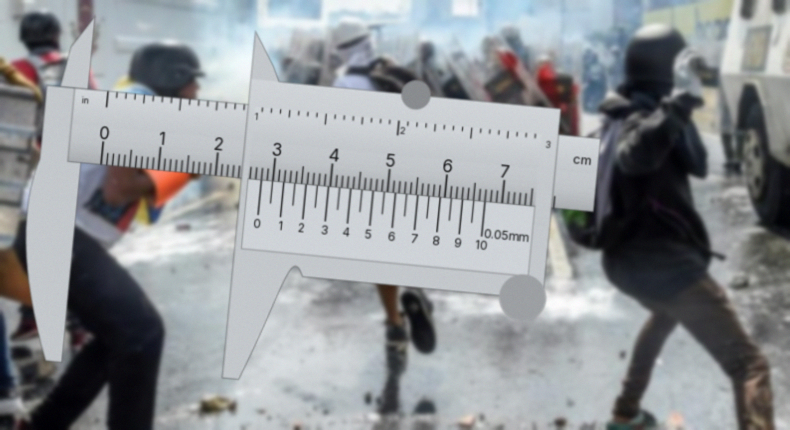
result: {"value": 28.0, "unit": "mm"}
